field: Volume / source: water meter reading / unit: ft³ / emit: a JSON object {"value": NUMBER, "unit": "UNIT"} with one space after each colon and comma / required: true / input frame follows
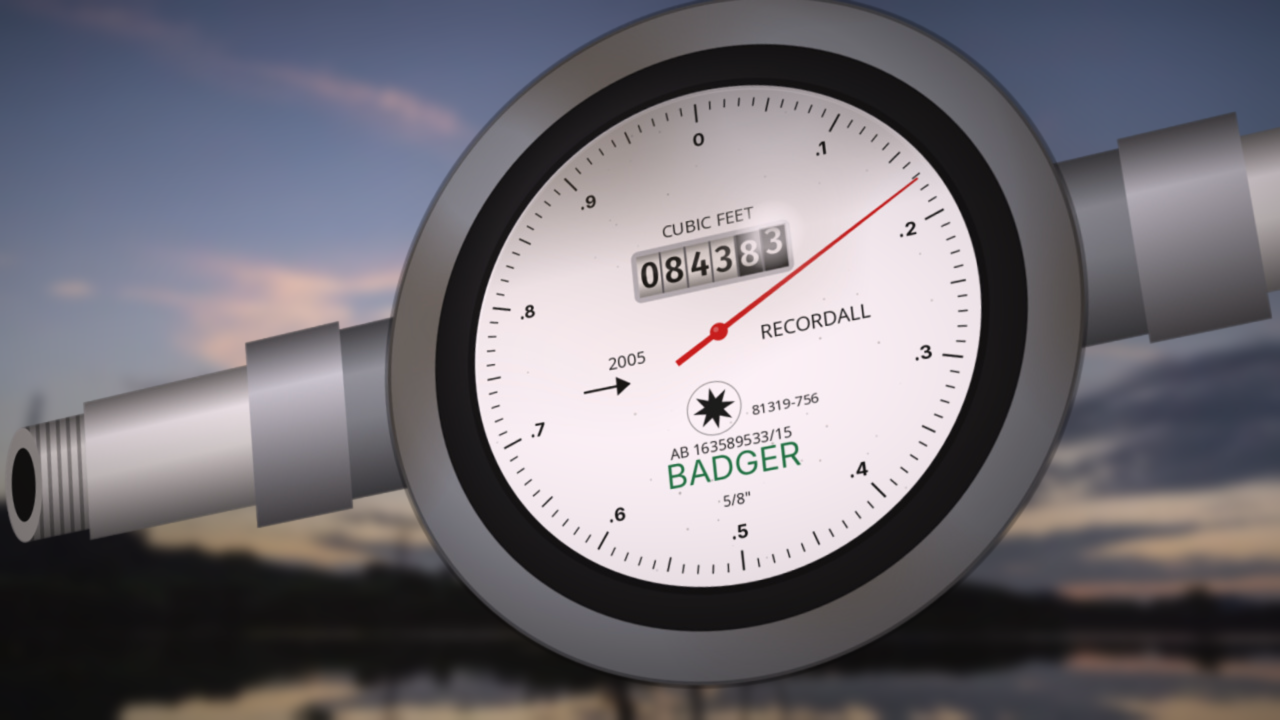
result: {"value": 84383.17, "unit": "ft³"}
